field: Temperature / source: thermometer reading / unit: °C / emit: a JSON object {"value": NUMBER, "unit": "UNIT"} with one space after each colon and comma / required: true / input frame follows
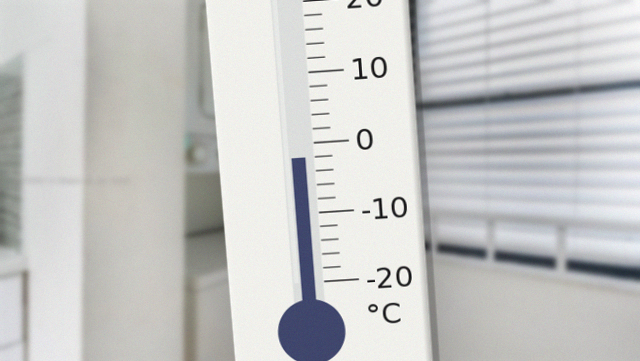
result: {"value": -2, "unit": "°C"}
